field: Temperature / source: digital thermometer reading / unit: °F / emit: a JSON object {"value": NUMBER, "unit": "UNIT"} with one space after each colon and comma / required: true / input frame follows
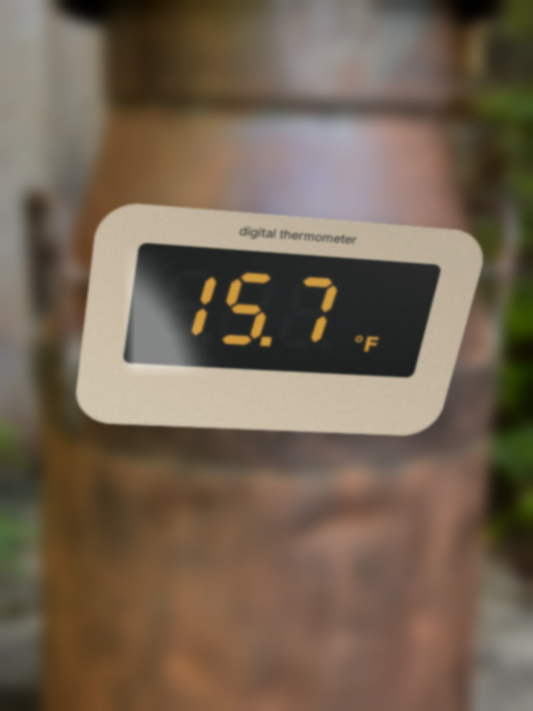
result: {"value": 15.7, "unit": "°F"}
